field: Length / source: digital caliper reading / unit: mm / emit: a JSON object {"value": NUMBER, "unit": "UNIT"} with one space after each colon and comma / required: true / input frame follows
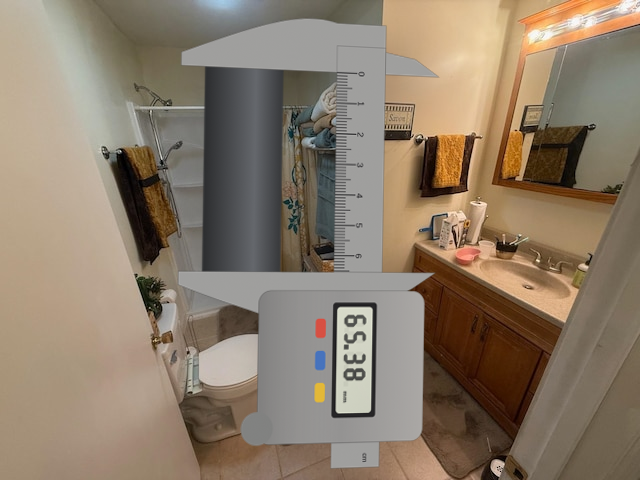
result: {"value": 65.38, "unit": "mm"}
